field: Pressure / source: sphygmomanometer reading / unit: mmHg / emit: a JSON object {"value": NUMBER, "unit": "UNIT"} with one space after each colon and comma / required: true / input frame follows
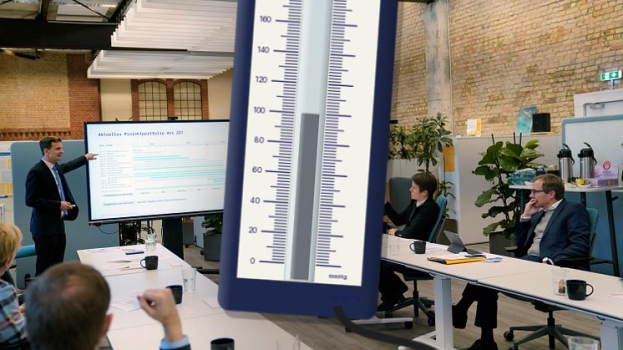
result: {"value": 100, "unit": "mmHg"}
